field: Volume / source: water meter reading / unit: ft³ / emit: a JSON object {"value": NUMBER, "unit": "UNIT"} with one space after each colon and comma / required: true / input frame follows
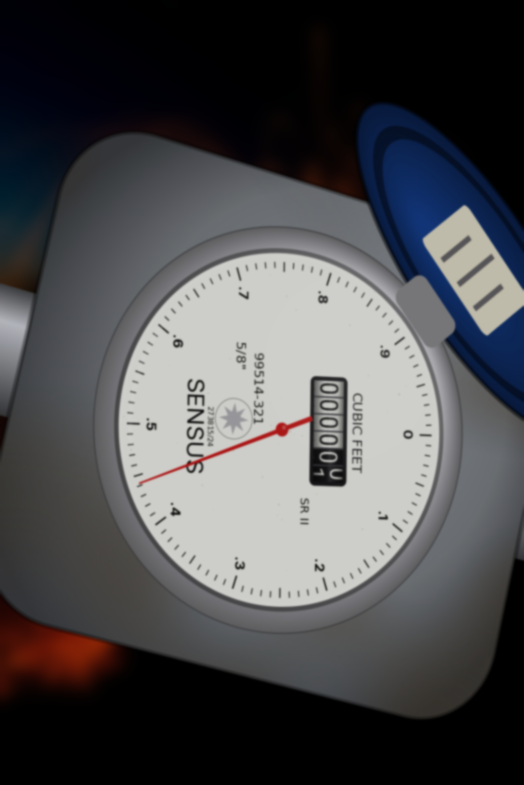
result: {"value": 0.44, "unit": "ft³"}
